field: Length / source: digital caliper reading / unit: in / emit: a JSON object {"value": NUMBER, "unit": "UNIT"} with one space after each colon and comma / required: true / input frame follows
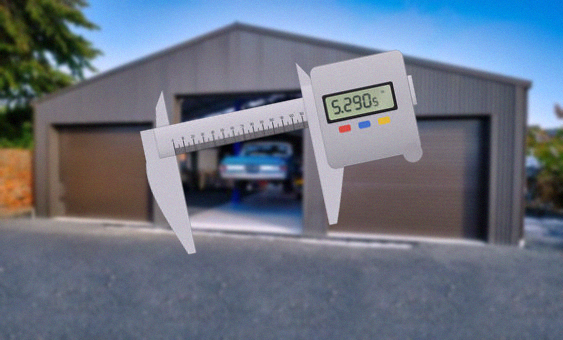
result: {"value": 5.2905, "unit": "in"}
